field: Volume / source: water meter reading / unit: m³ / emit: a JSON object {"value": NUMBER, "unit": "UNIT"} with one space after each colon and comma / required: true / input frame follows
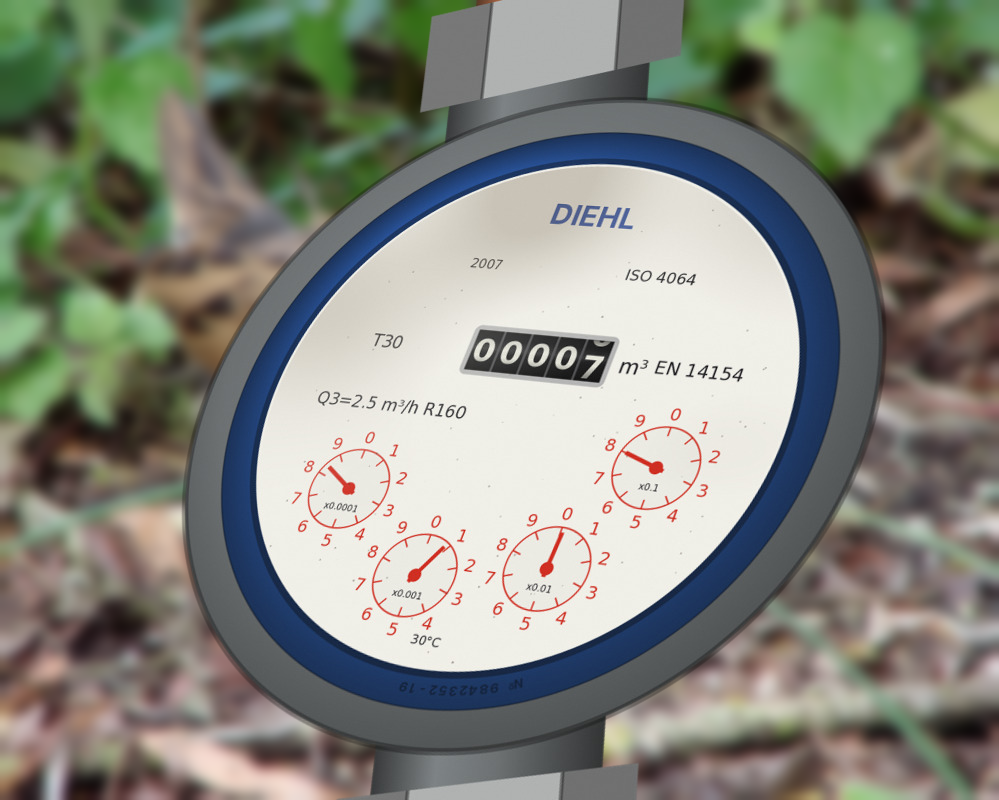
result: {"value": 6.8008, "unit": "m³"}
